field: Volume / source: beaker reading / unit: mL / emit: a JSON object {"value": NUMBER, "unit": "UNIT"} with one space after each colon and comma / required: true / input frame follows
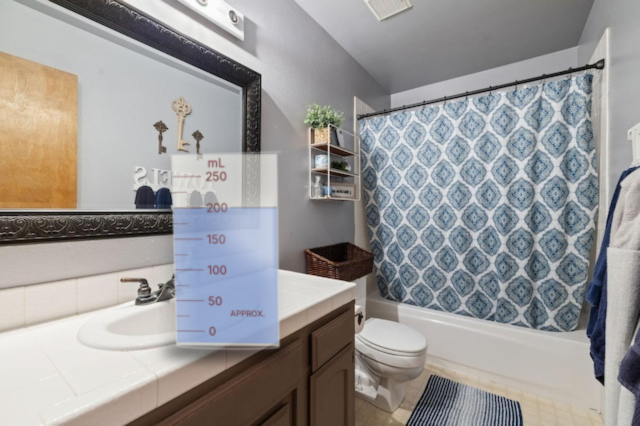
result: {"value": 200, "unit": "mL"}
